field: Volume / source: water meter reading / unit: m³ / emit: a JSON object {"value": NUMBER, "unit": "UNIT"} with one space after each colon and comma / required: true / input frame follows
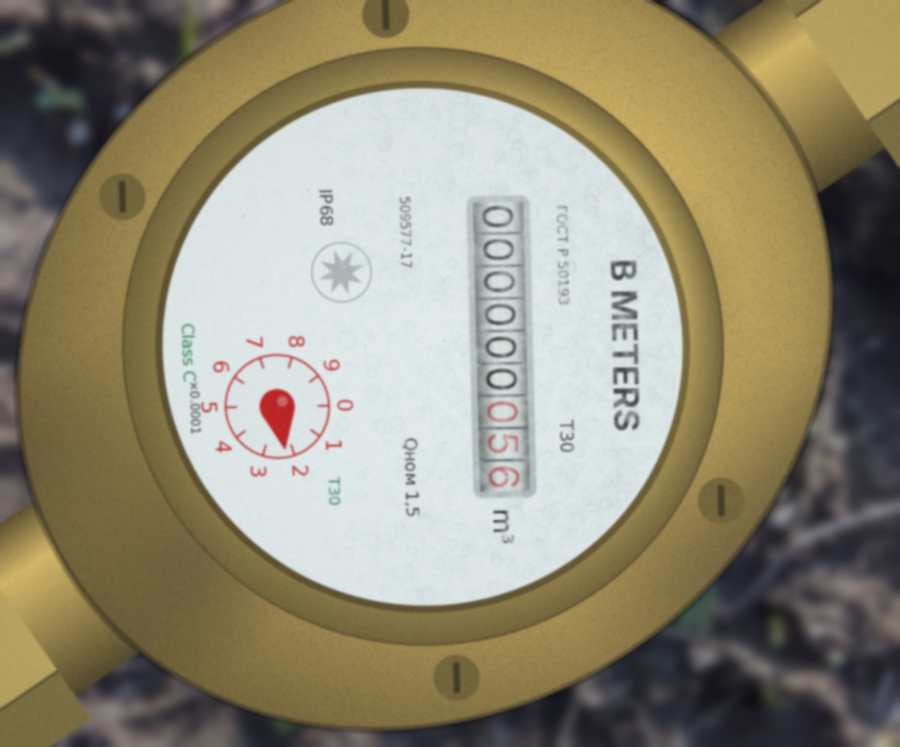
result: {"value": 0.0562, "unit": "m³"}
